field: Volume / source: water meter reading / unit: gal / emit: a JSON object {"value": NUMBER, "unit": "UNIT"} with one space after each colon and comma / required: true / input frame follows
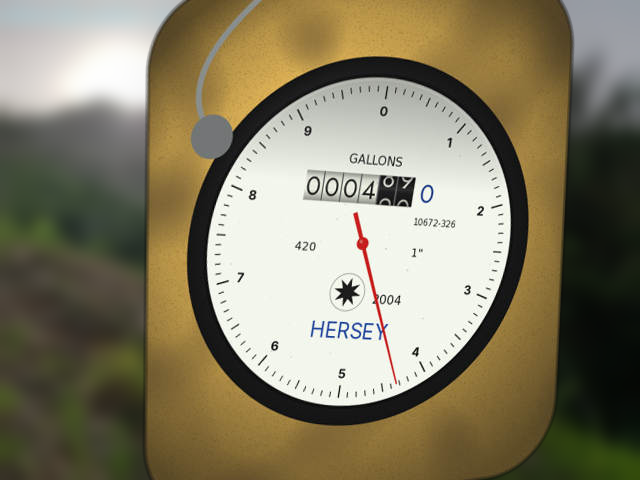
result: {"value": 4894.3, "unit": "gal"}
